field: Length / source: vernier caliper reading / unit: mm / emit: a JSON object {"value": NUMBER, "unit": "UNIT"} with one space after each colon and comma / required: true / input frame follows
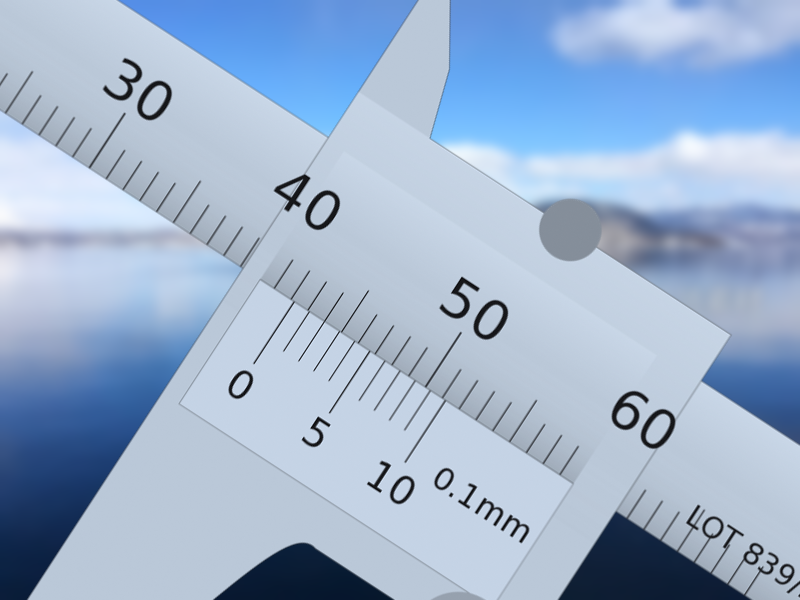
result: {"value": 42.2, "unit": "mm"}
